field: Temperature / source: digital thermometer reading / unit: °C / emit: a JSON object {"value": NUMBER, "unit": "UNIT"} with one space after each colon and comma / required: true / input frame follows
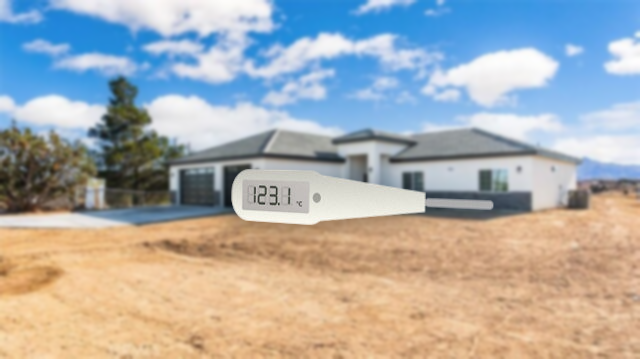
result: {"value": 123.1, "unit": "°C"}
